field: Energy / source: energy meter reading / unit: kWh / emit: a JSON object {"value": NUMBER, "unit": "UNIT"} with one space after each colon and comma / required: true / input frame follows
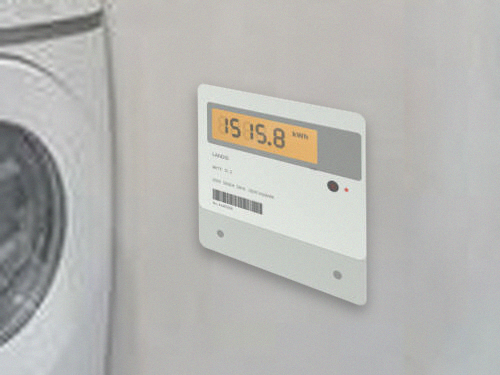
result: {"value": 1515.8, "unit": "kWh"}
